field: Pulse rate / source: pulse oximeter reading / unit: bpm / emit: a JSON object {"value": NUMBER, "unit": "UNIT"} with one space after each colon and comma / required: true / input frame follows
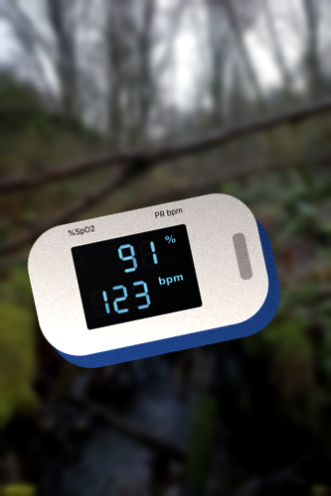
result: {"value": 123, "unit": "bpm"}
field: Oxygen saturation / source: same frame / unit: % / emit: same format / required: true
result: {"value": 91, "unit": "%"}
